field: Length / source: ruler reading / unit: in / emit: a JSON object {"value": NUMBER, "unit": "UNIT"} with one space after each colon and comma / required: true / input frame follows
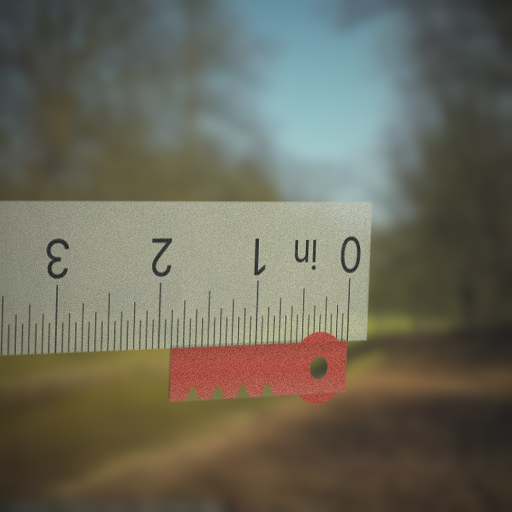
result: {"value": 1.875, "unit": "in"}
